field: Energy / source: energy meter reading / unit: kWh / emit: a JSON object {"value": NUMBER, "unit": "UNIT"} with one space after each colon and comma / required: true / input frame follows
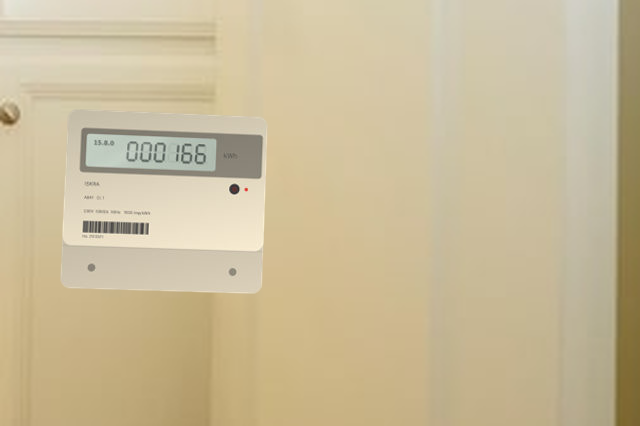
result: {"value": 166, "unit": "kWh"}
